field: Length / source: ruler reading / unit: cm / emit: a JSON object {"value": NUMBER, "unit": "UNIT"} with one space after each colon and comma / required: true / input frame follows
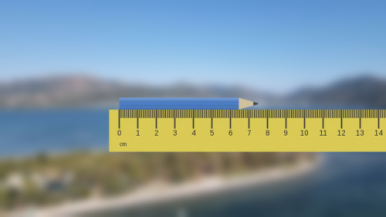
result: {"value": 7.5, "unit": "cm"}
